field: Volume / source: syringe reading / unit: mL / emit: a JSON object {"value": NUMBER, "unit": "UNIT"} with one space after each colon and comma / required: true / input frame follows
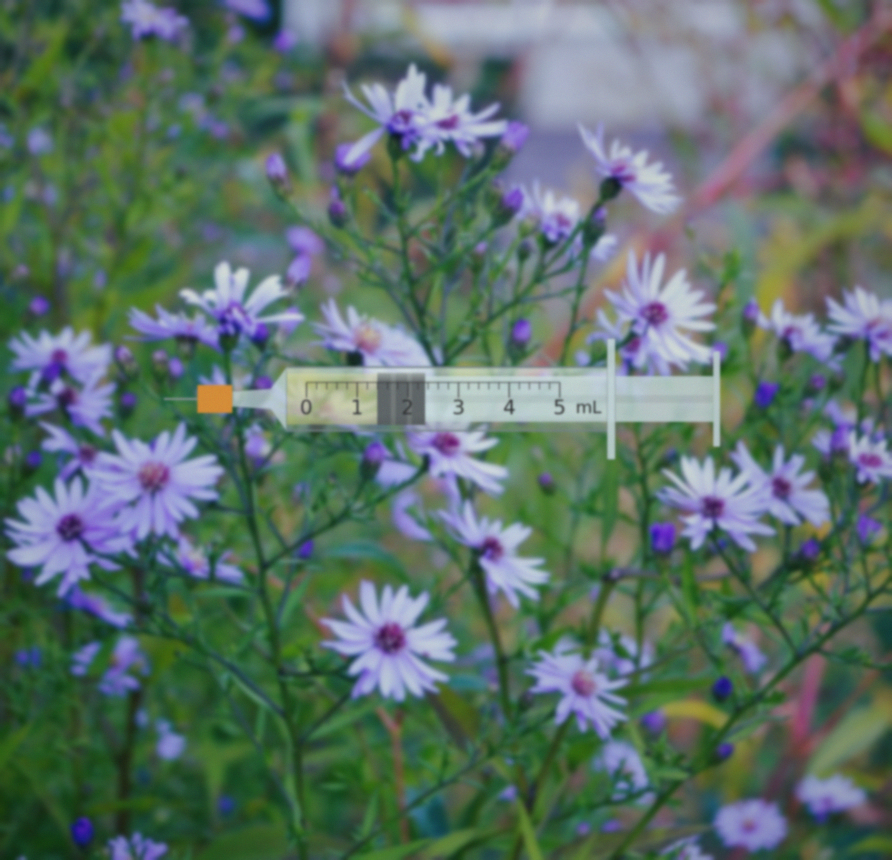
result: {"value": 1.4, "unit": "mL"}
